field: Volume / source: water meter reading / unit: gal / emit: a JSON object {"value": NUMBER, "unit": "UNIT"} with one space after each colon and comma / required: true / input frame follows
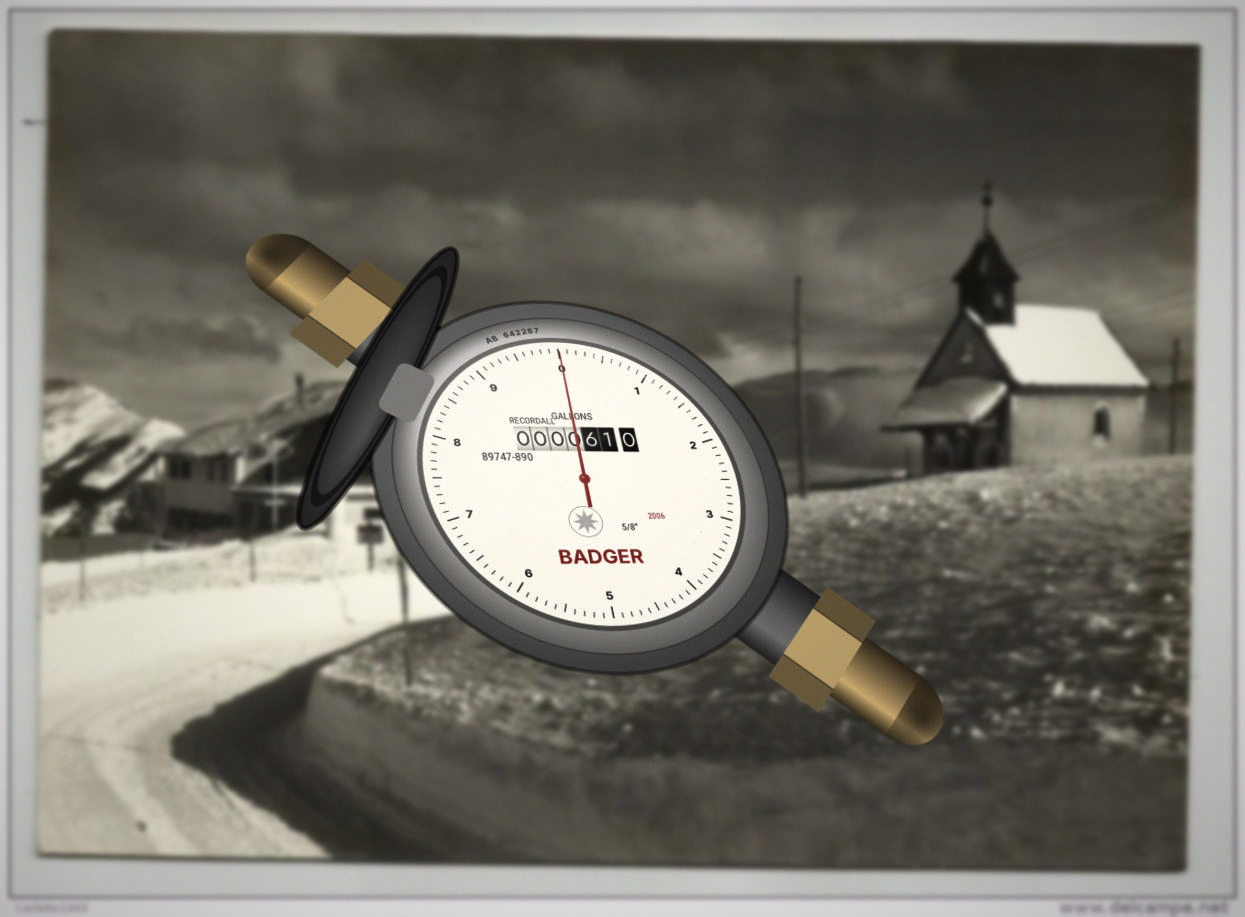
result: {"value": 610.0, "unit": "gal"}
